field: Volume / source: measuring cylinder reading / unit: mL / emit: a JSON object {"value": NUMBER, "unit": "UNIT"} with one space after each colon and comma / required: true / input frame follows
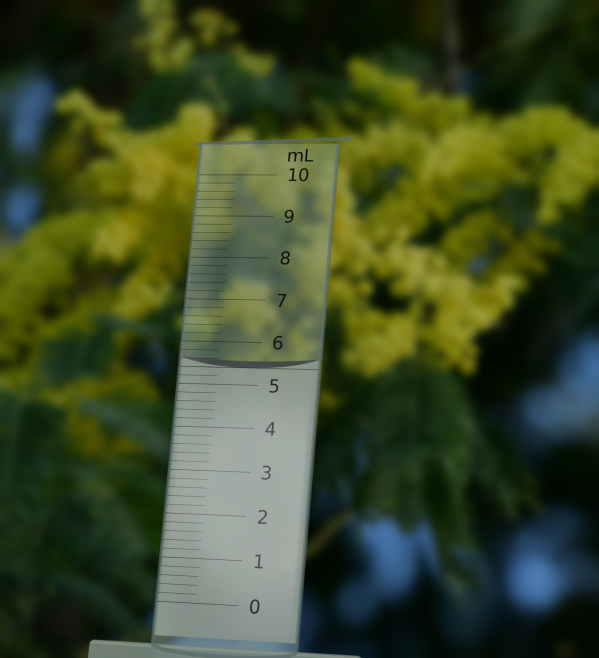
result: {"value": 5.4, "unit": "mL"}
